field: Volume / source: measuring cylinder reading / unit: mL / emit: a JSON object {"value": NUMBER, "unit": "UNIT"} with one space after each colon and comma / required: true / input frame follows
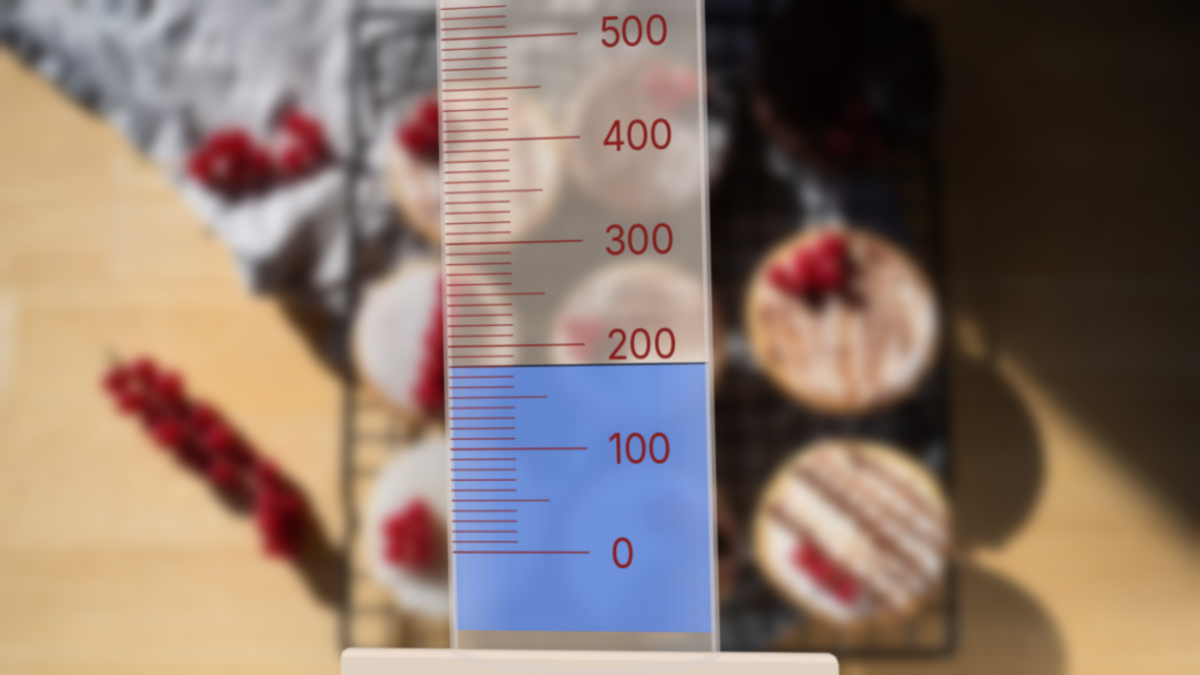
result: {"value": 180, "unit": "mL"}
